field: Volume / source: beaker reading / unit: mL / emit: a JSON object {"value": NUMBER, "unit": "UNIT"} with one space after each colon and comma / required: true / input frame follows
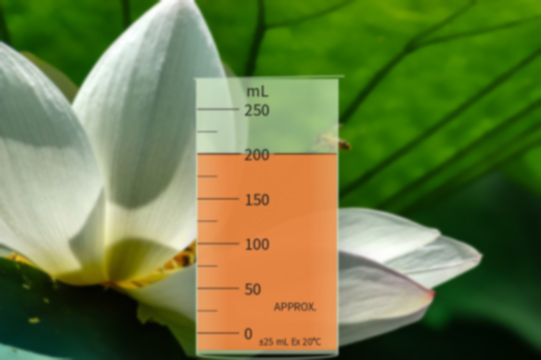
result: {"value": 200, "unit": "mL"}
